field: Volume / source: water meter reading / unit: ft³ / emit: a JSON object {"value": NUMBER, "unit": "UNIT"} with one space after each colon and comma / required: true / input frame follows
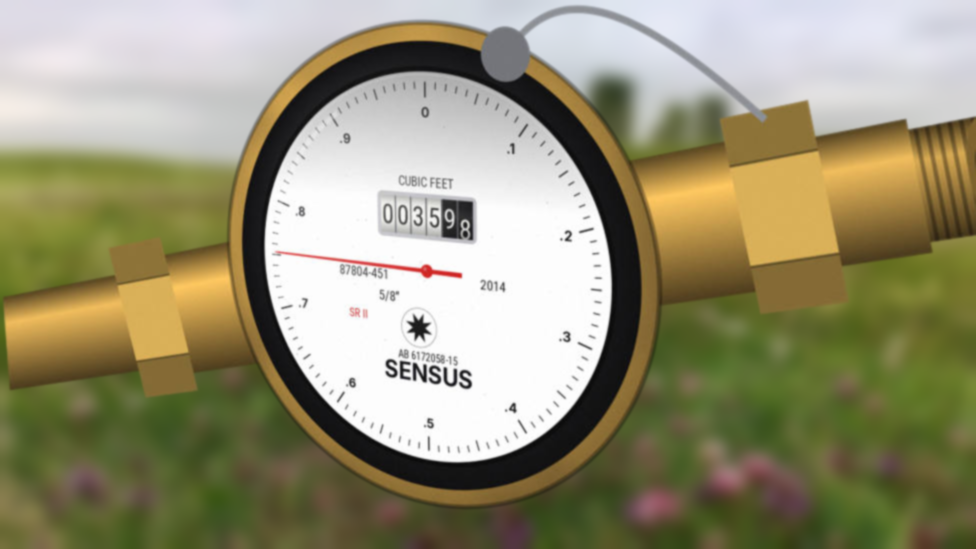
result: {"value": 3597.75, "unit": "ft³"}
